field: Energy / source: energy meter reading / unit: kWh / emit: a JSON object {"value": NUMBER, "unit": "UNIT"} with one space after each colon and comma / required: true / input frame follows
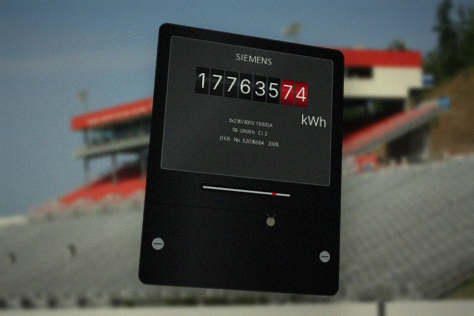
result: {"value": 177635.74, "unit": "kWh"}
